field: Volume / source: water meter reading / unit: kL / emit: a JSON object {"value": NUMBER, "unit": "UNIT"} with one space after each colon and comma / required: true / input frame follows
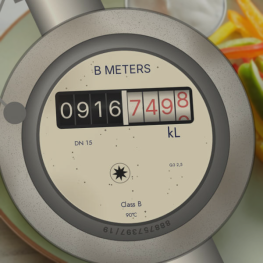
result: {"value": 916.7498, "unit": "kL"}
